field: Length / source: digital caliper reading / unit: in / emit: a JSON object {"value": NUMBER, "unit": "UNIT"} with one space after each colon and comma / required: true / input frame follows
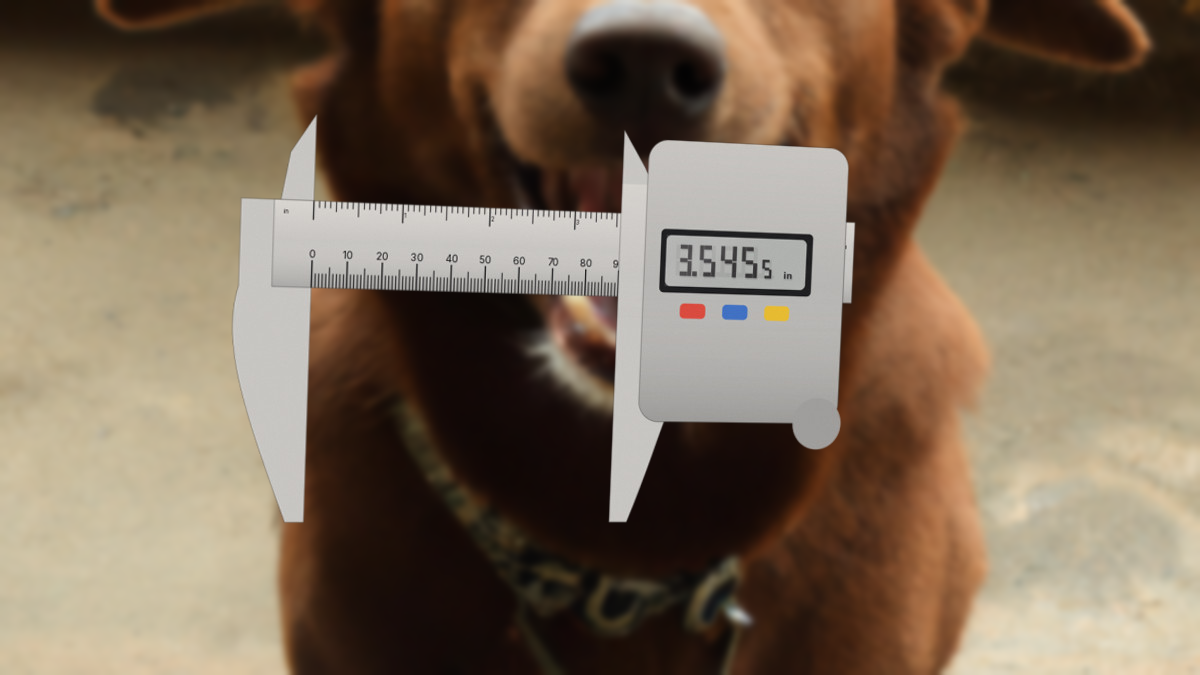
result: {"value": 3.5455, "unit": "in"}
